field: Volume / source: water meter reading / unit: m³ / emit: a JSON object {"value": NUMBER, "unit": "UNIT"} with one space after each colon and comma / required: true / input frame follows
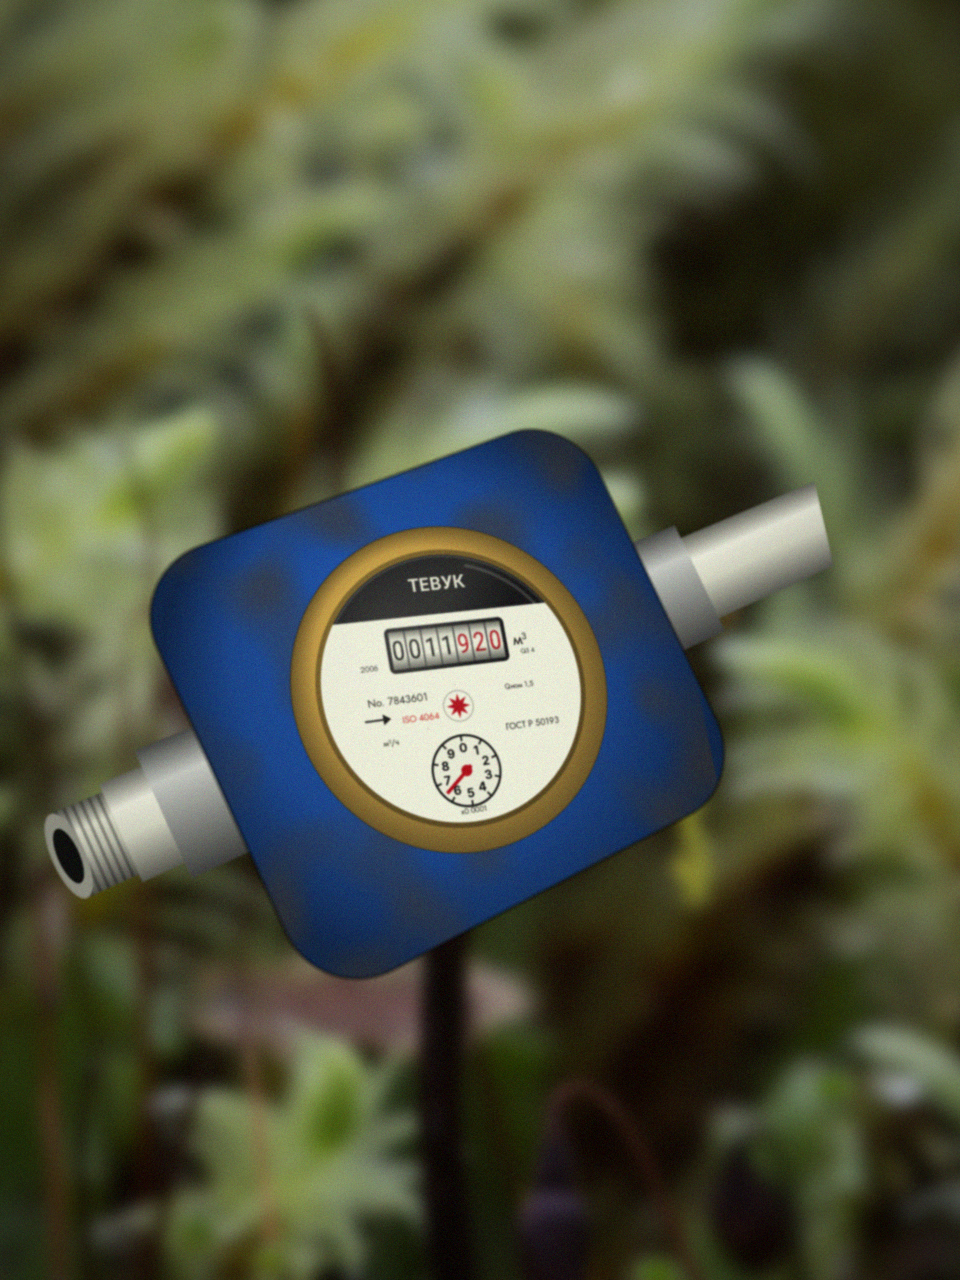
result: {"value": 11.9206, "unit": "m³"}
